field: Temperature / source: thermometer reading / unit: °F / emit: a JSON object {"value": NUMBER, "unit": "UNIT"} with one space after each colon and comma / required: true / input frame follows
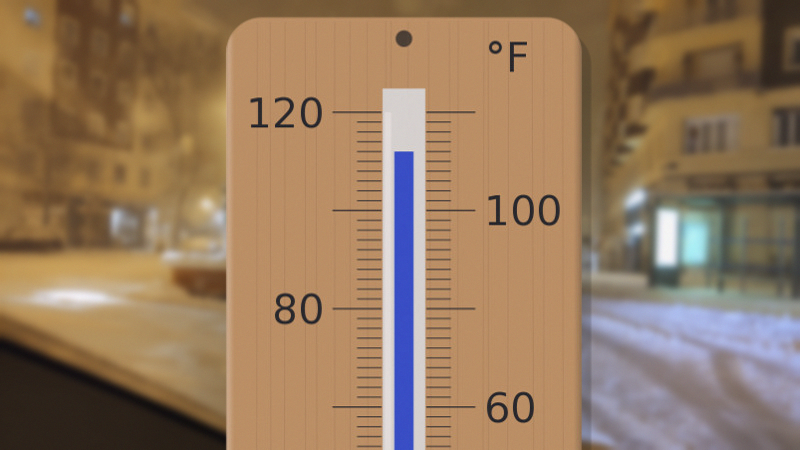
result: {"value": 112, "unit": "°F"}
